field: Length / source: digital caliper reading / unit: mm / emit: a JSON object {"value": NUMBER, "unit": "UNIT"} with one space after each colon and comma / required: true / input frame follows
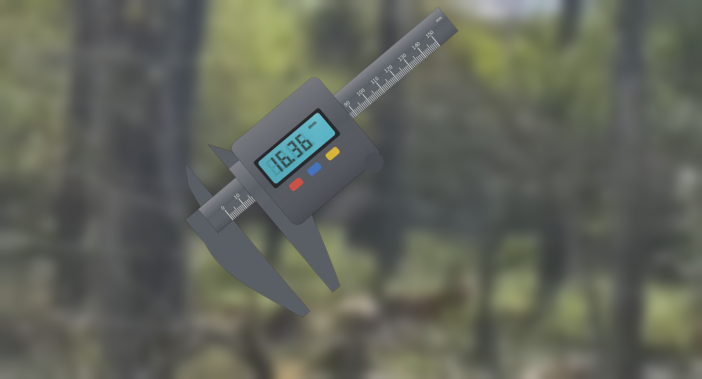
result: {"value": 16.36, "unit": "mm"}
